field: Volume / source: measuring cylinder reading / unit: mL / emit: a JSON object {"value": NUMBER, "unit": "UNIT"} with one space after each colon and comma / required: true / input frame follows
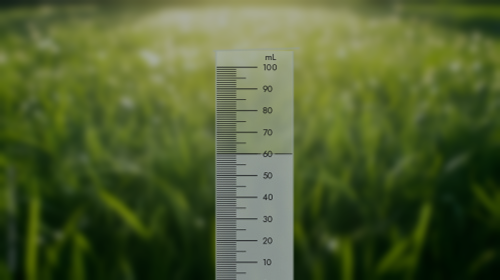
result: {"value": 60, "unit": "mL"}
